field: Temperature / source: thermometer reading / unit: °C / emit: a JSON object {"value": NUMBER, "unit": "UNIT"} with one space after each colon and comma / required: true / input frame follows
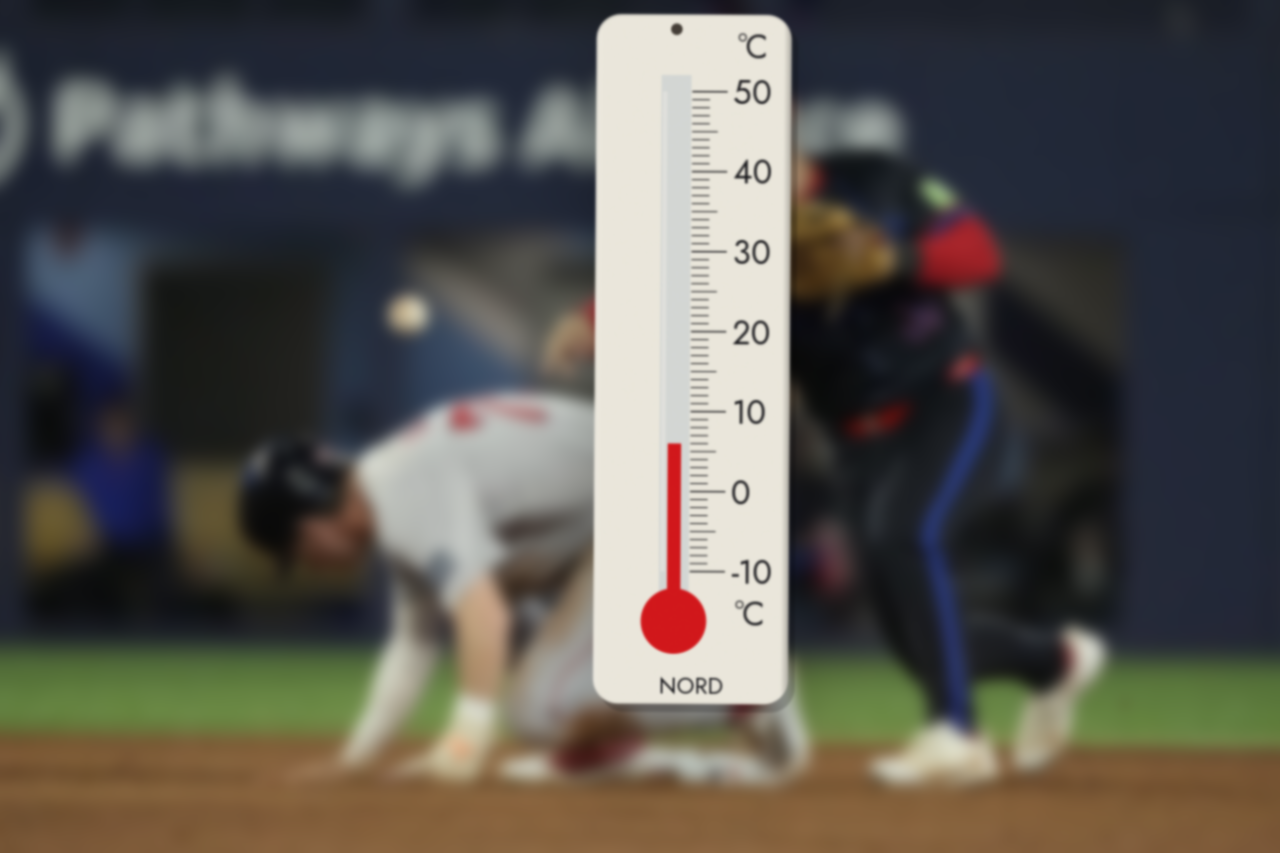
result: {"value": 6, "unit": "°C"}
